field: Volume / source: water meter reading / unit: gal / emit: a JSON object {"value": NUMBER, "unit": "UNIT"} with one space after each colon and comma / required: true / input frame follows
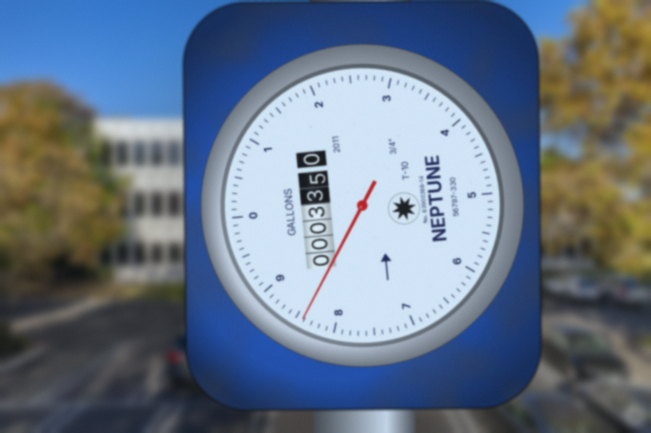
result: {"value": 3348.4, "unit": "gal"}
